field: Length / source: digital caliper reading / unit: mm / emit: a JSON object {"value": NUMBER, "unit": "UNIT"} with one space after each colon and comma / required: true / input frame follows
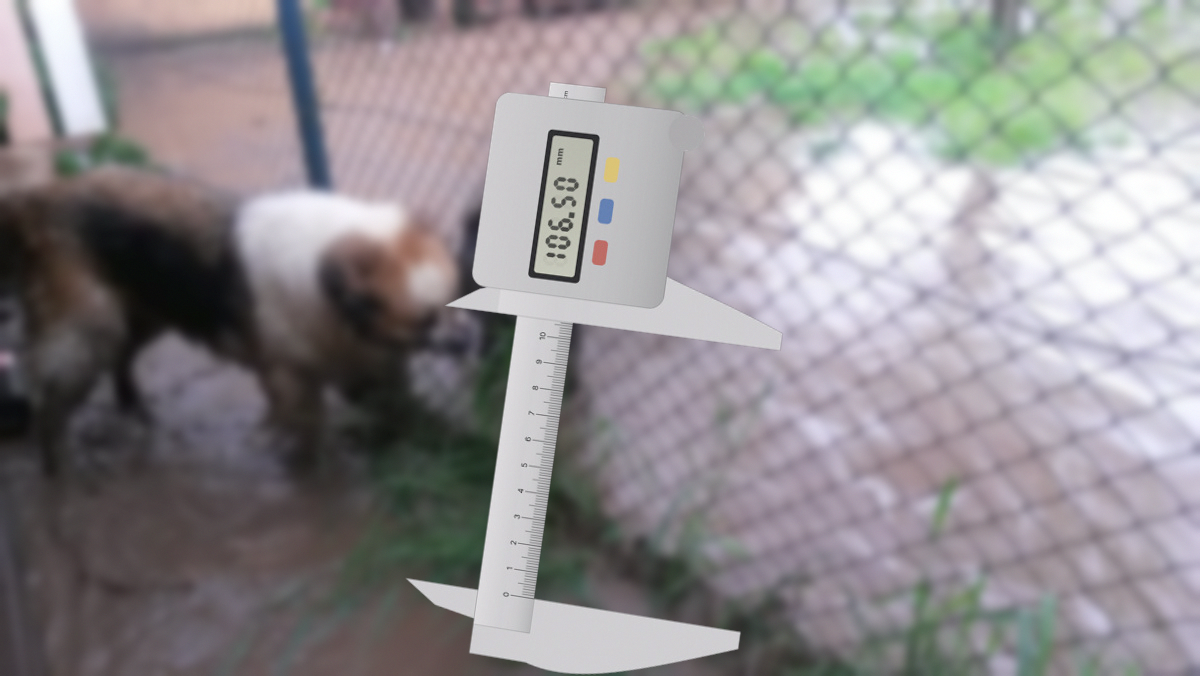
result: {"value": 106.50, "unit": "mm"}
